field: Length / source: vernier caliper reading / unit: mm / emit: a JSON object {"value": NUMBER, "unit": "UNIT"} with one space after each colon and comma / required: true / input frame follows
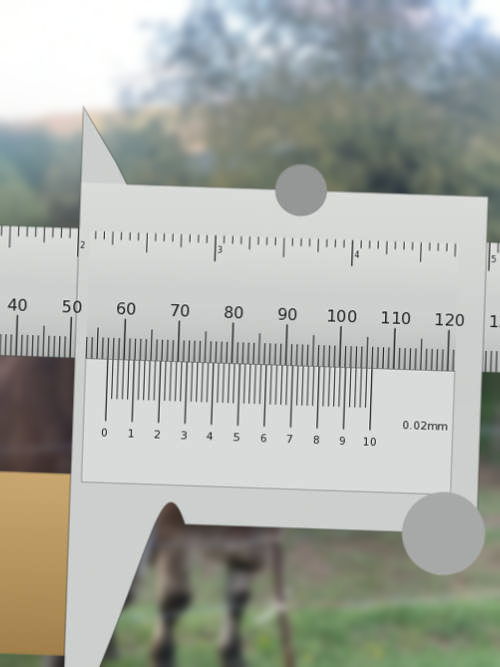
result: {"value": 57.0, "unit": "mm"}
